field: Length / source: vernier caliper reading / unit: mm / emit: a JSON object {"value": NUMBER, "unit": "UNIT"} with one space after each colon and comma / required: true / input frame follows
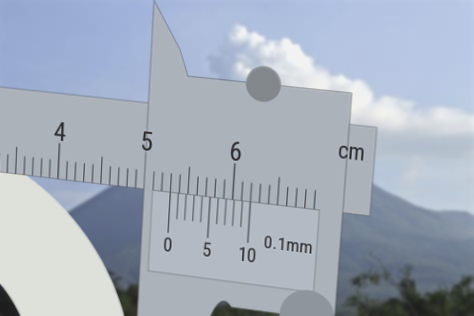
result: {"value": 53.0, "unit": "mm"}
